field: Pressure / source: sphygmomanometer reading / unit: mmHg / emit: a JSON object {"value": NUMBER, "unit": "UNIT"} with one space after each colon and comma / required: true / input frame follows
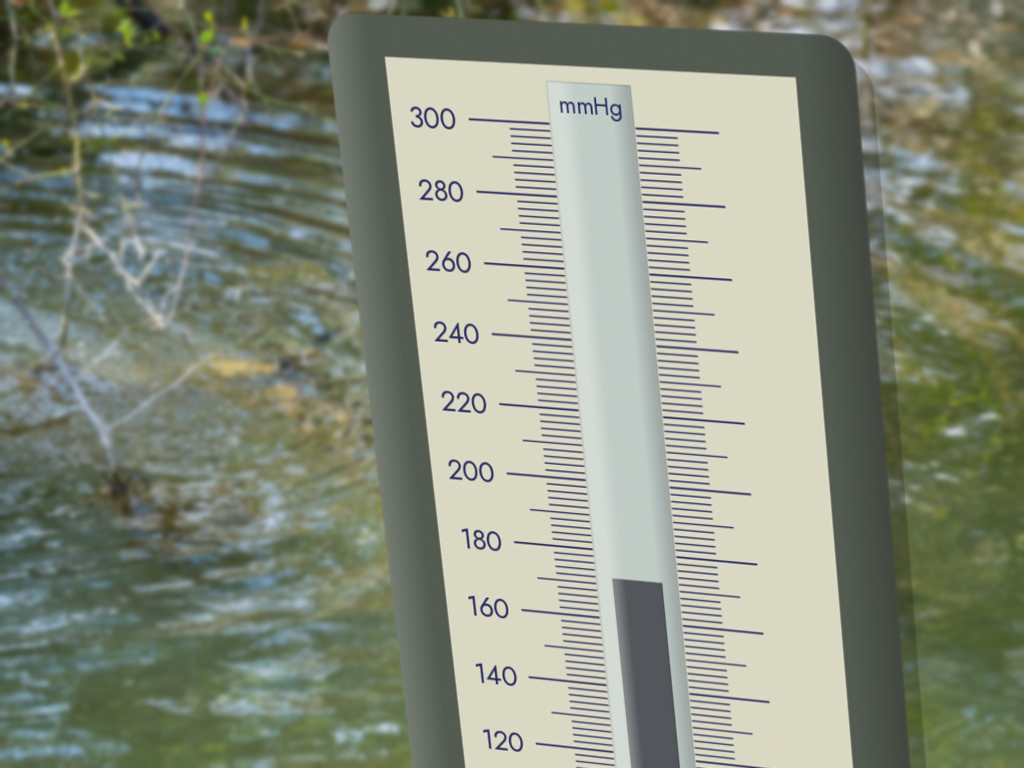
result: {"value": 172, "unit": "mmHg"}
